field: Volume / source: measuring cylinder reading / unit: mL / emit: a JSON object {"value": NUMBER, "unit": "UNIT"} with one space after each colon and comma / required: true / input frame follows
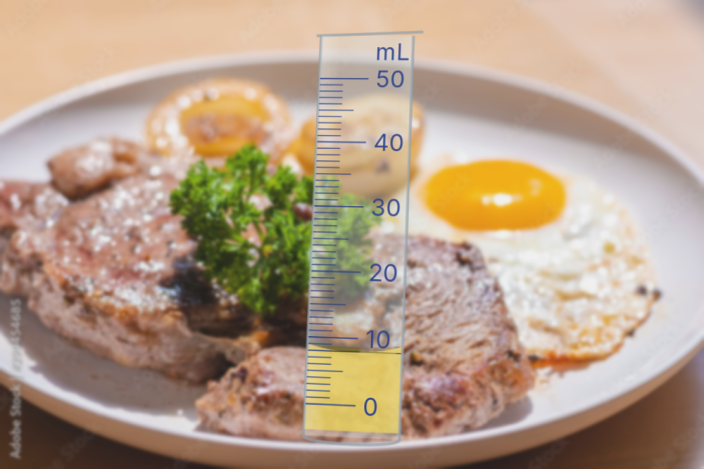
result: {"value": 8, "unit": "mL"}
